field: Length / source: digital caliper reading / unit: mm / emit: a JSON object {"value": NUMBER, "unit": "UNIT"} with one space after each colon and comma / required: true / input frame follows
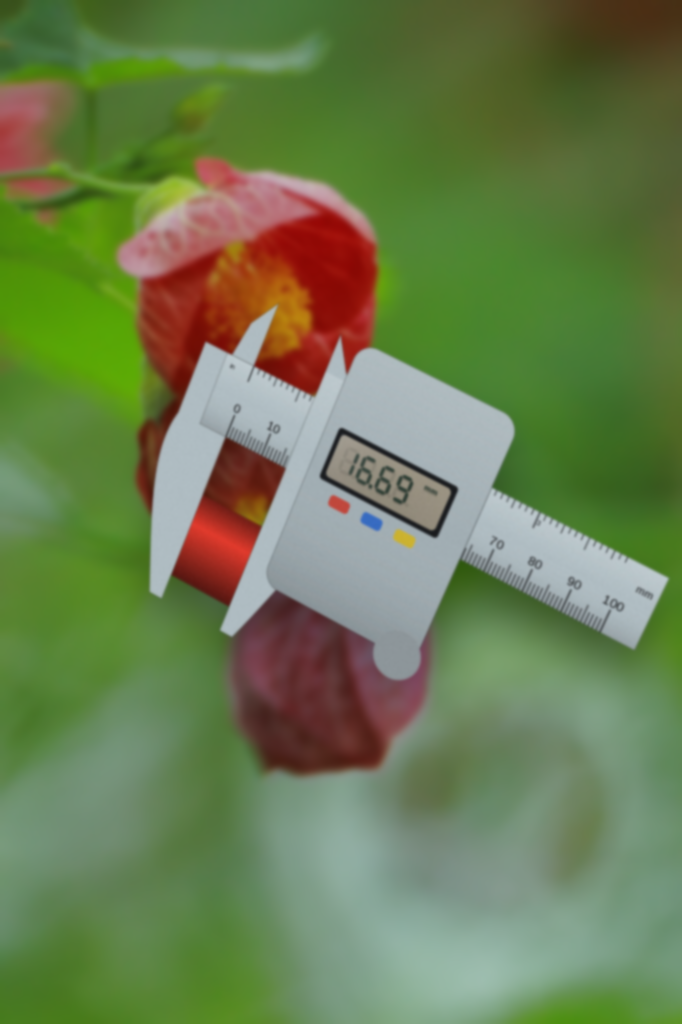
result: {"value": 16.69, "unit": "mm"}
